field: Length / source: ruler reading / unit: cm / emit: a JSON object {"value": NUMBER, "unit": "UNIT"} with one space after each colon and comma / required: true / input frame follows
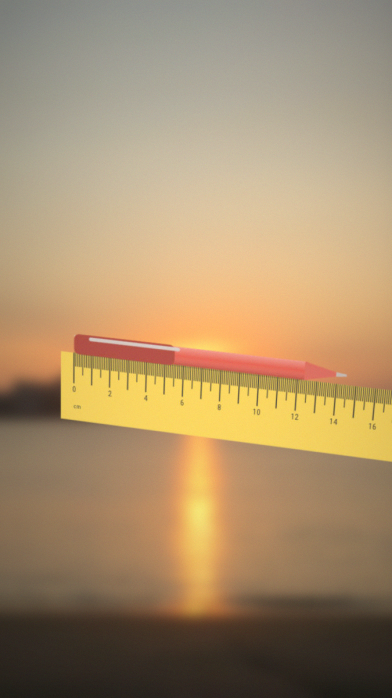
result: {"value": 14.5, "unit": "cm"}
